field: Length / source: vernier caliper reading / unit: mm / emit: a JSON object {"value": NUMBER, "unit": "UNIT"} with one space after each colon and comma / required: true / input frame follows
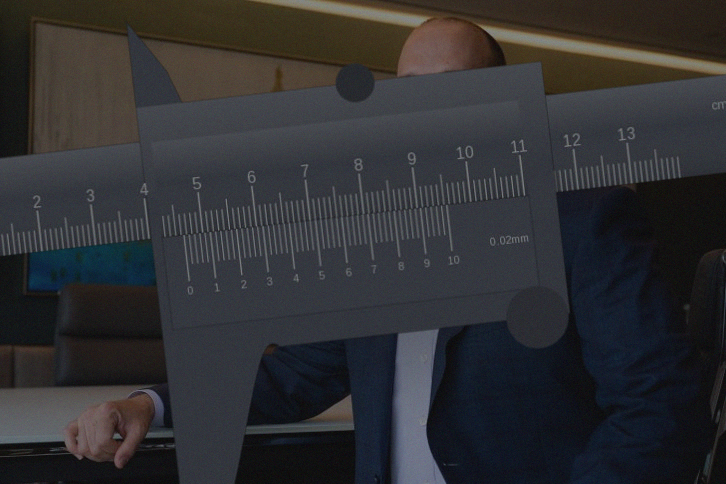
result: {"value": 46.5, "unit": "mm"}
